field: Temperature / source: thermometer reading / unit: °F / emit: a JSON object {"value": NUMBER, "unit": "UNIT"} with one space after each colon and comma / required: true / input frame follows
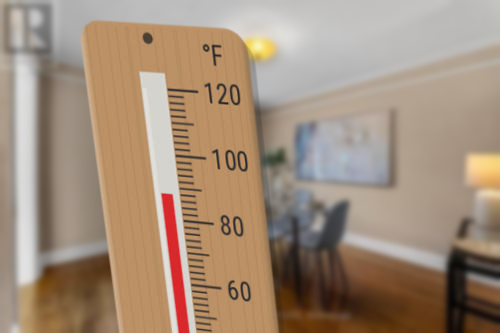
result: {"value": 88, "unit": "°F"}
